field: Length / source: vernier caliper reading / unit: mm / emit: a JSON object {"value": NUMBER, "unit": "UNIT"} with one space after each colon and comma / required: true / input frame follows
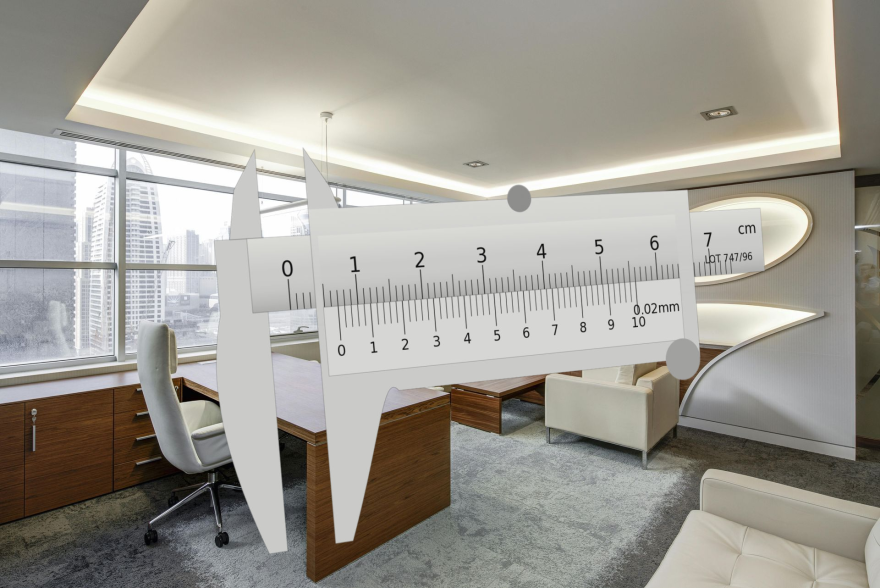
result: {"value": 7.0, "unit": "mm"}
